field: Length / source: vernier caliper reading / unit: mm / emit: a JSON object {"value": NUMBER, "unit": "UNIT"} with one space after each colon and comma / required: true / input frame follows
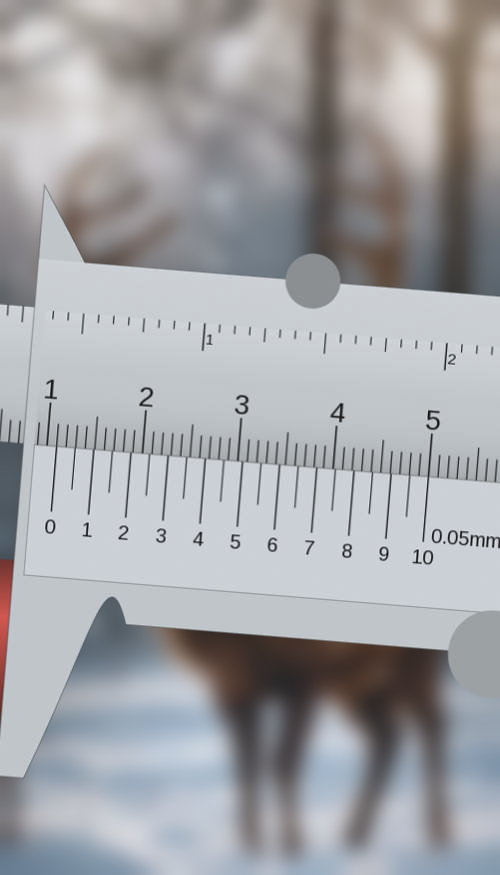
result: {"value": 11.0, "unit": "mm"}
